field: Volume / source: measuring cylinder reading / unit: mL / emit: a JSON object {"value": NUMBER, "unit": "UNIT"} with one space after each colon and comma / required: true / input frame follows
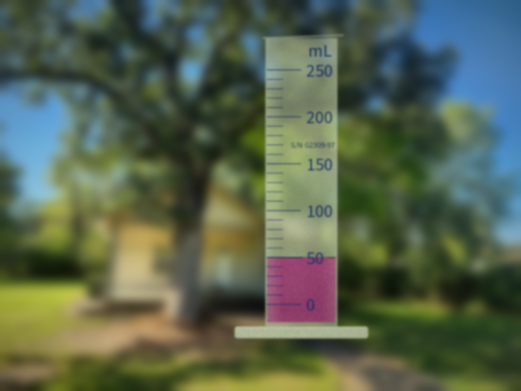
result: {"value": 50, "unit": "mL"}
